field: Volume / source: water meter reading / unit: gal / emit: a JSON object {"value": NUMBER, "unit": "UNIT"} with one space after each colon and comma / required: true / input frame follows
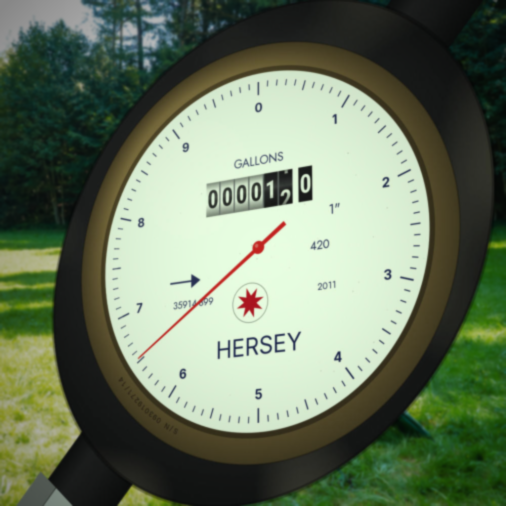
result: {"value": 116.5, "unit": "gal"}
